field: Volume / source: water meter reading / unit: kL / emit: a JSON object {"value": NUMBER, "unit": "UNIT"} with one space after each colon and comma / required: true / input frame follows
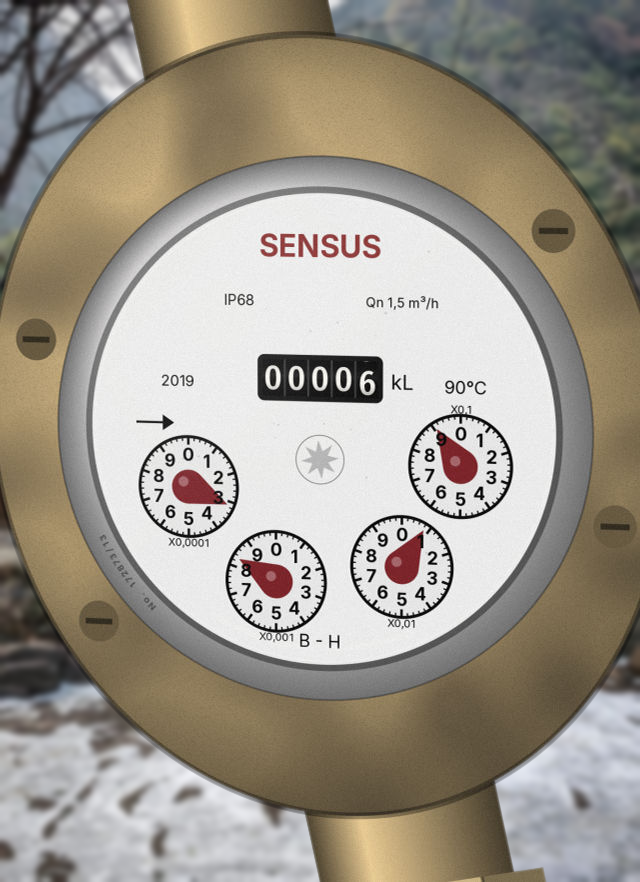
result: {"value": 5.9083, "unit": "kL"}
